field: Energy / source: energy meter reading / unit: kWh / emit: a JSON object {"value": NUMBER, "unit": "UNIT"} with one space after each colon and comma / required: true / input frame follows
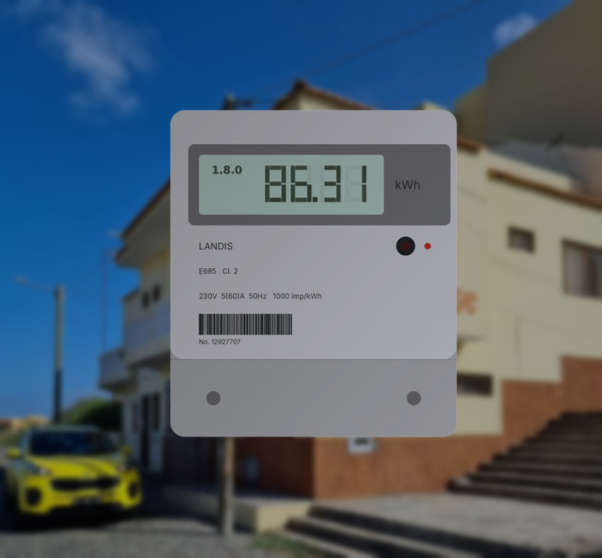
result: {"value": 86.31, "unit": "kWh"}
